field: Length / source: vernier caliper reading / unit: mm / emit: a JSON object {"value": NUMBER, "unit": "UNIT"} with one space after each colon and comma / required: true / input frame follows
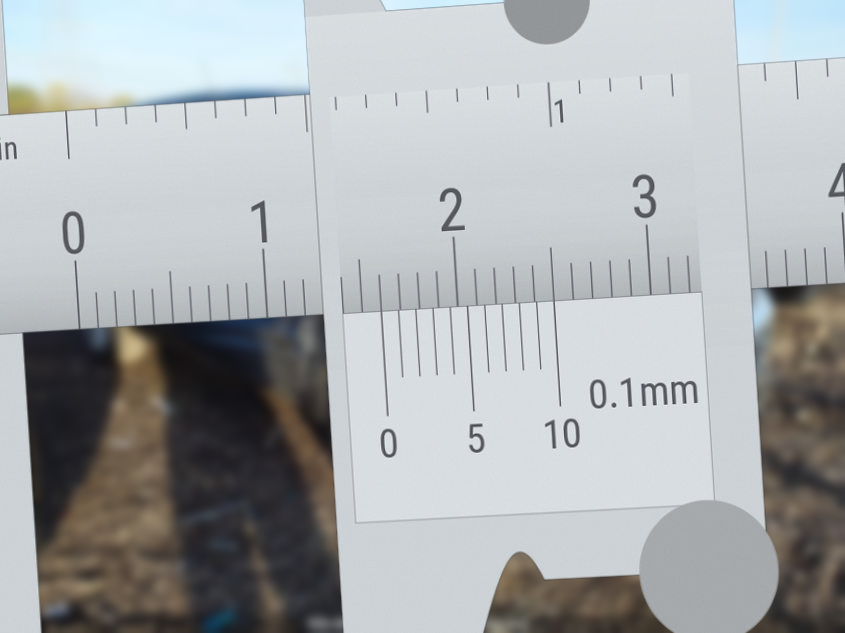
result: {"value": 16.0, "unit": "mm"}
